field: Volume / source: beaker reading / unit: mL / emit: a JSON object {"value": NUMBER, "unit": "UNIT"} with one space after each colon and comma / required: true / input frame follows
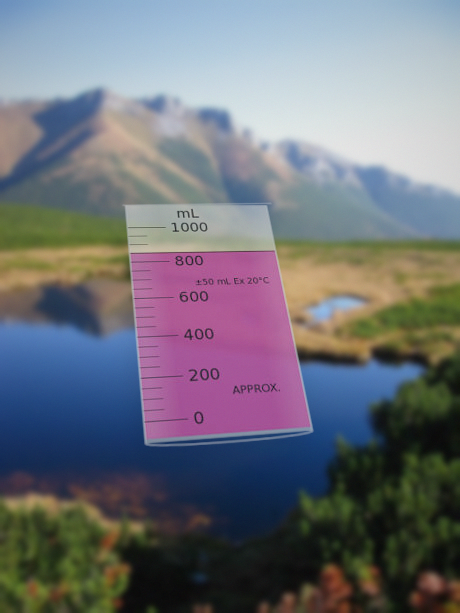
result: {"value": 850, "unit": "mL"}
